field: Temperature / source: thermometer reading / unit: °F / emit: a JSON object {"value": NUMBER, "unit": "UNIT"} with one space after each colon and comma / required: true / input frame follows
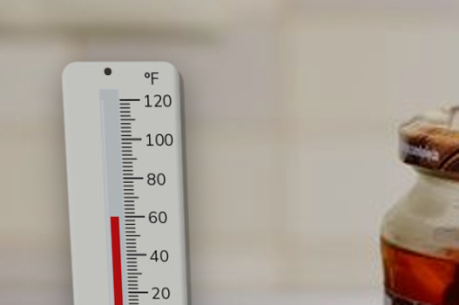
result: {"value": 60, "unit": "°F"}
